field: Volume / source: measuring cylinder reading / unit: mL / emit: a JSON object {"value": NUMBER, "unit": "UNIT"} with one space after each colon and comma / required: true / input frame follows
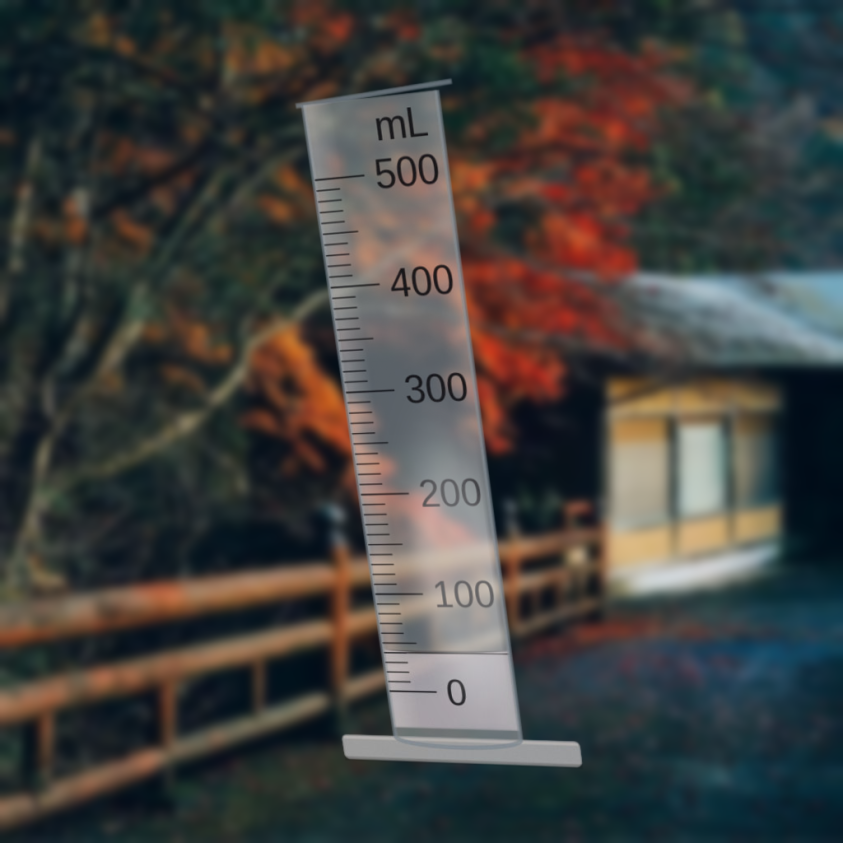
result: {"value": 40, "unit": "mL"}
